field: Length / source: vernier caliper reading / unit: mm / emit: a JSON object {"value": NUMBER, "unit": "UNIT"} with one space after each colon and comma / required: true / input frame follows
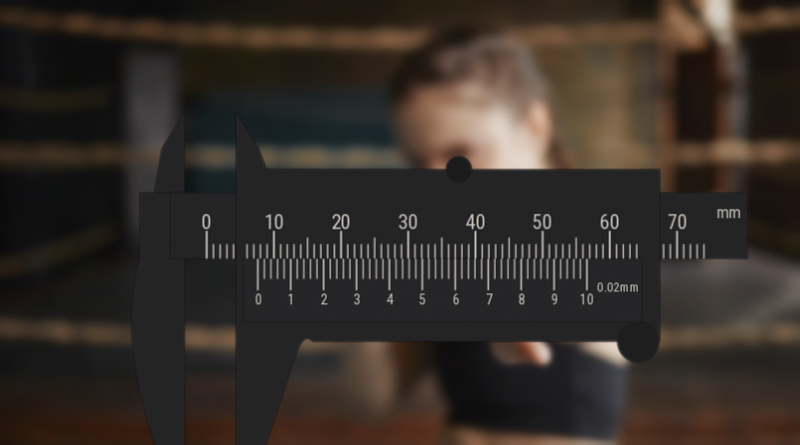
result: {"value": 7.6, "unit": "mm"}
